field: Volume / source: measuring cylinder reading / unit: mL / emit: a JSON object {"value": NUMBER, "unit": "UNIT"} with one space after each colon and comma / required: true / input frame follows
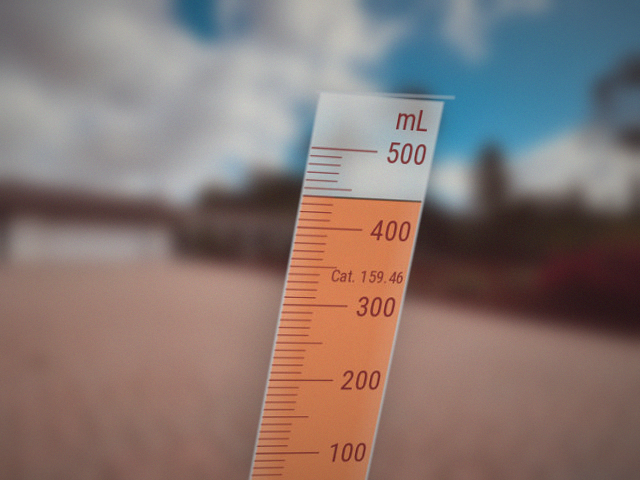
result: {"value": 440, "unit": "mL"}
